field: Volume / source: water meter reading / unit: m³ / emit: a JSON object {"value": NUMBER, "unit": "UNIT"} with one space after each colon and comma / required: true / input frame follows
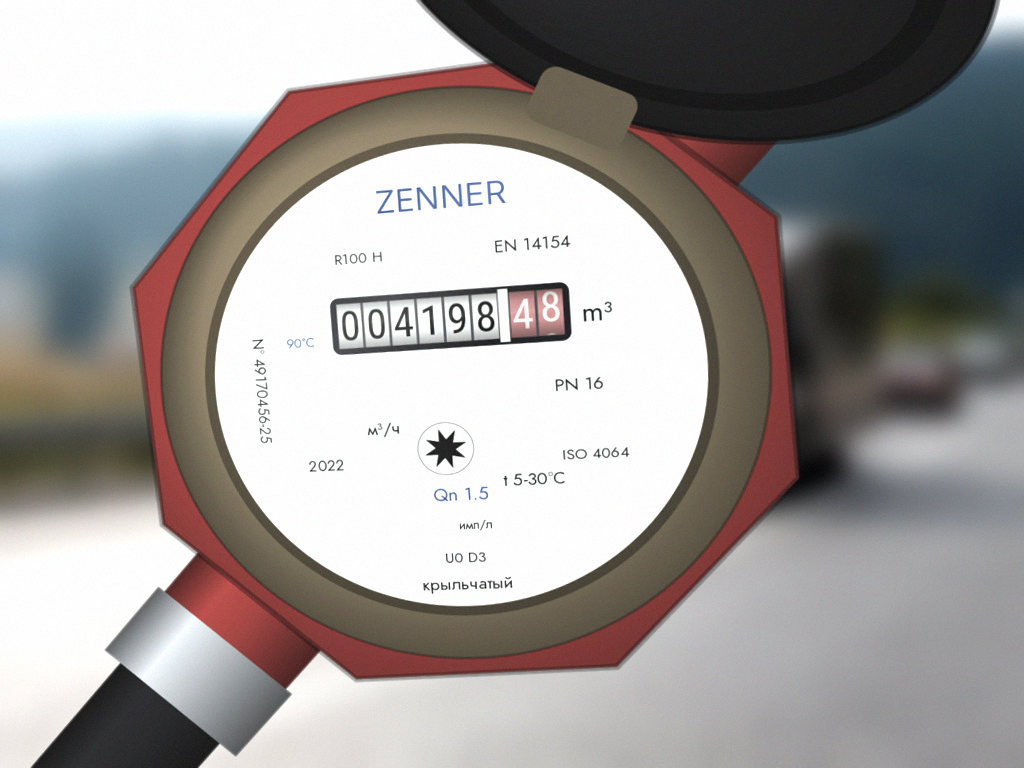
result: {"value": 4198.48, "unit": "m³"}
